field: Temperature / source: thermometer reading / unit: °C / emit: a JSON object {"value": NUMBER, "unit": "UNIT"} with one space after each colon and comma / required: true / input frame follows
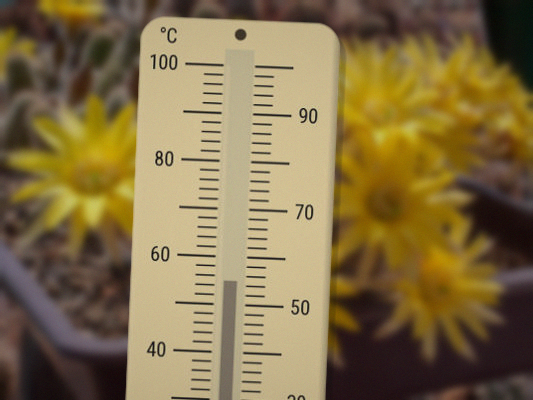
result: {"value": 55, "unit": "°C"}
